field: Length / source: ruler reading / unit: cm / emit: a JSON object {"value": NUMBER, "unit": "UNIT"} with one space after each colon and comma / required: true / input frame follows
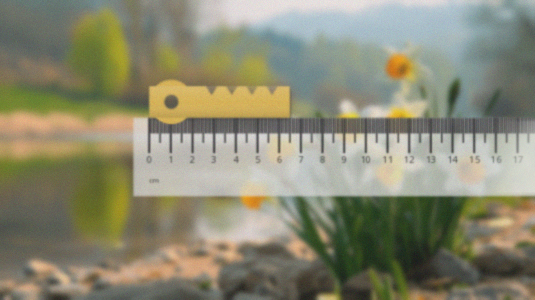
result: {"value": 6.5, "unit": "cm"}
